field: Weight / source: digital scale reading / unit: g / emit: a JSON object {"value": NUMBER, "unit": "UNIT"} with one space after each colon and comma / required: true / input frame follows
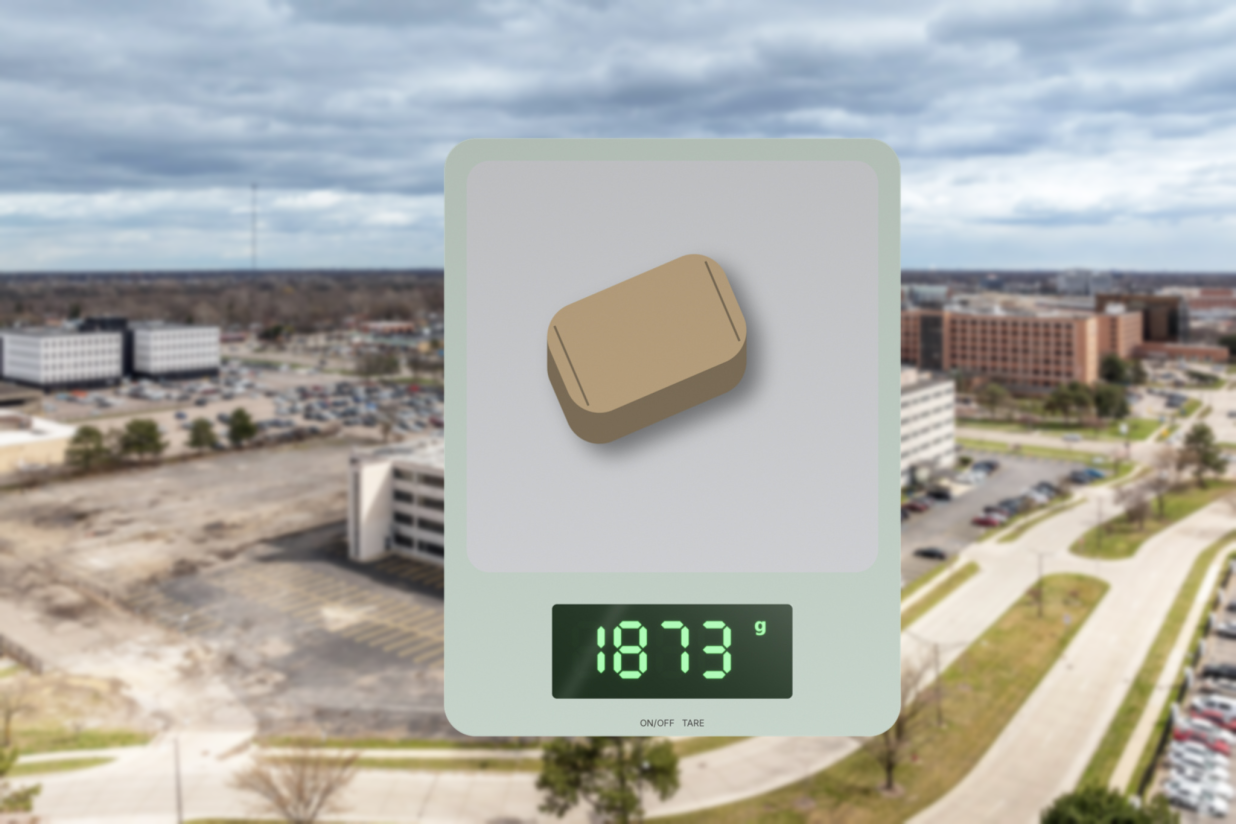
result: {"value": 1873, "unit": "g"}
